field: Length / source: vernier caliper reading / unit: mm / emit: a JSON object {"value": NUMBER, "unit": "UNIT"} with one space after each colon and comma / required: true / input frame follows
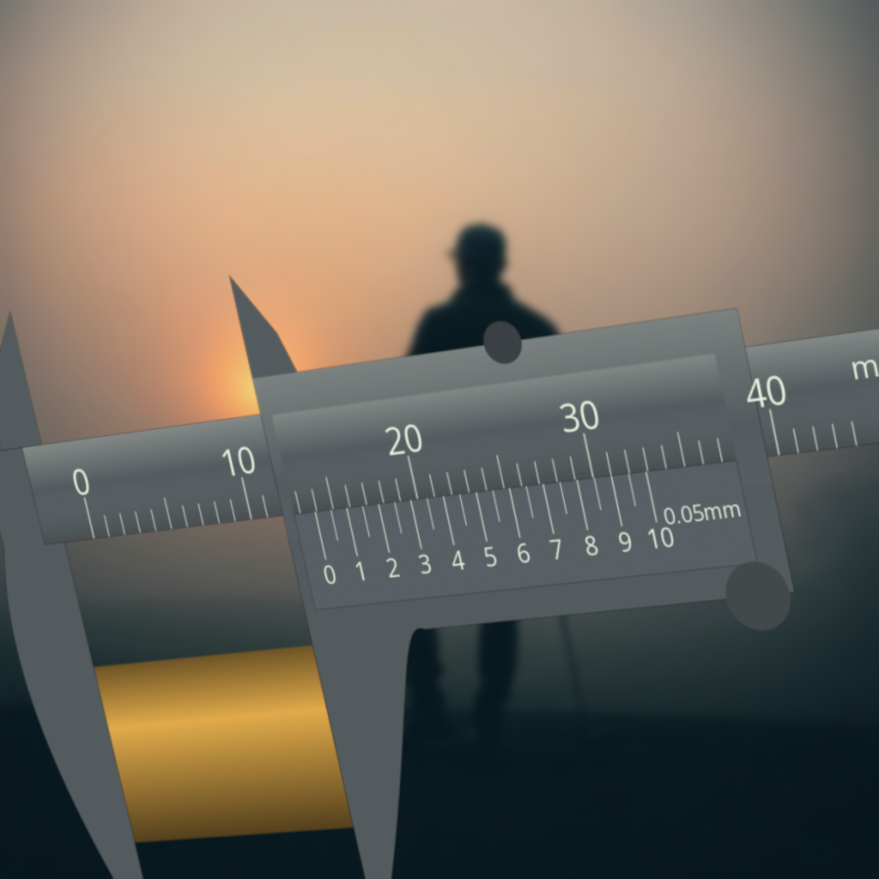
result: {"value": 13.9, "unit": "mm"}
